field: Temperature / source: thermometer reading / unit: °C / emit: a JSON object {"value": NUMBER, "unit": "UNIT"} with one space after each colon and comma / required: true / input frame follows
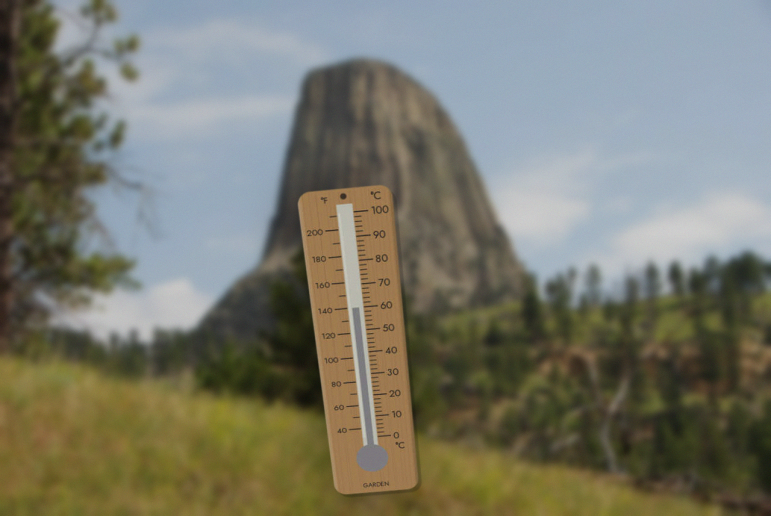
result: {"value": 60, "unit": "°C"}
